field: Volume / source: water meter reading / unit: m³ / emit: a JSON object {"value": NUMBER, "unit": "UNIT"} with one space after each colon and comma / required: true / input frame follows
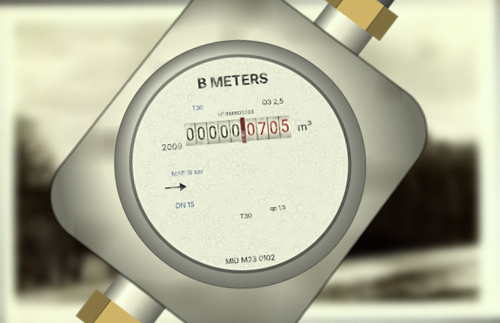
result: {"value": 0.0705, "unit": "m³"}
